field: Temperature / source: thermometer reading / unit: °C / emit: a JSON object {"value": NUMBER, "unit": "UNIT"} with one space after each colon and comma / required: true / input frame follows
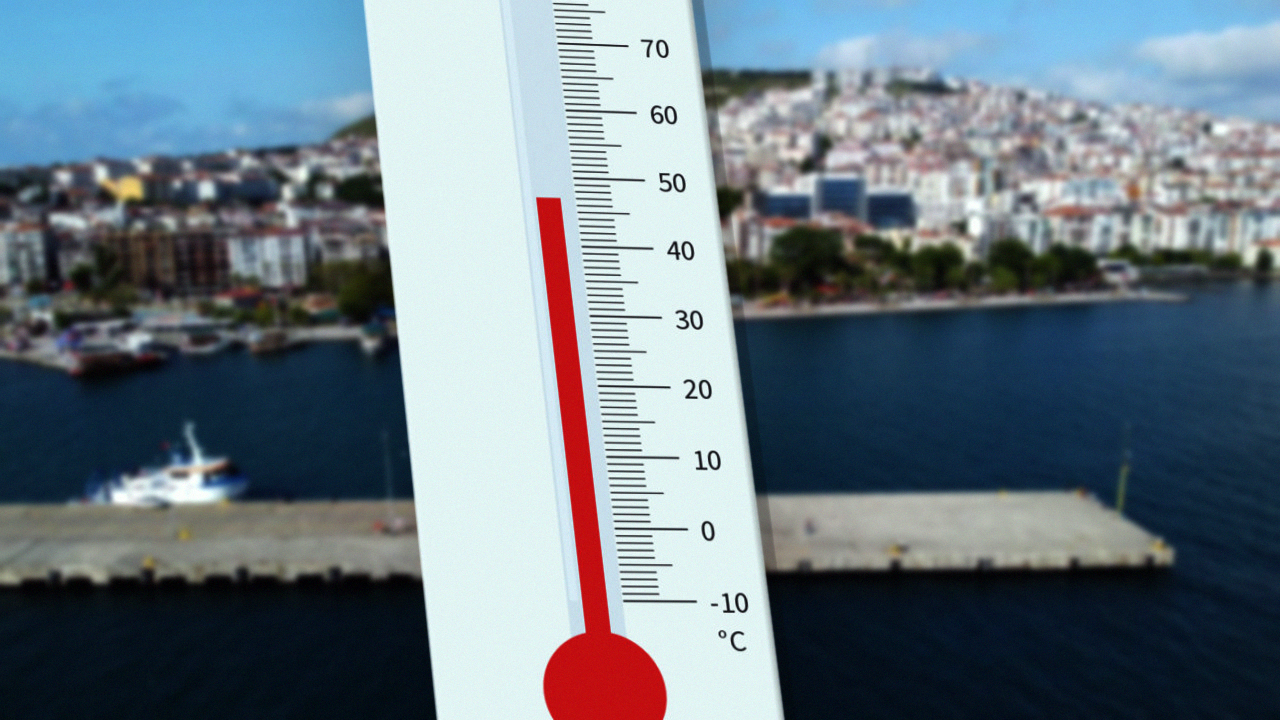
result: {"value": 47, "unit": "°C"}
